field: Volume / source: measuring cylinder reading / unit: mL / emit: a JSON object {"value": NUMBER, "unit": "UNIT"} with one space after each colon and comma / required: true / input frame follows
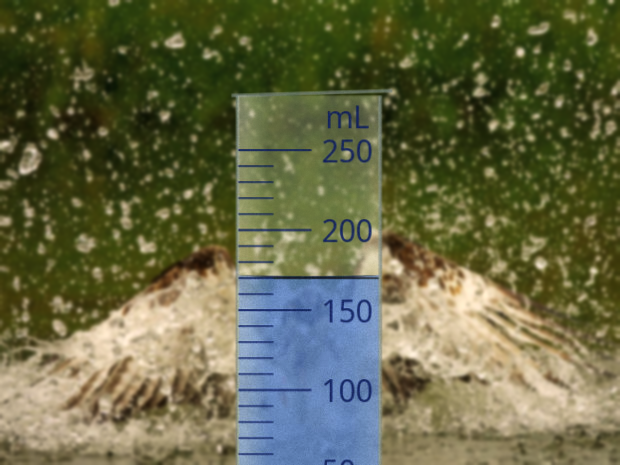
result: {"value": 170, "unit": "mL"}
